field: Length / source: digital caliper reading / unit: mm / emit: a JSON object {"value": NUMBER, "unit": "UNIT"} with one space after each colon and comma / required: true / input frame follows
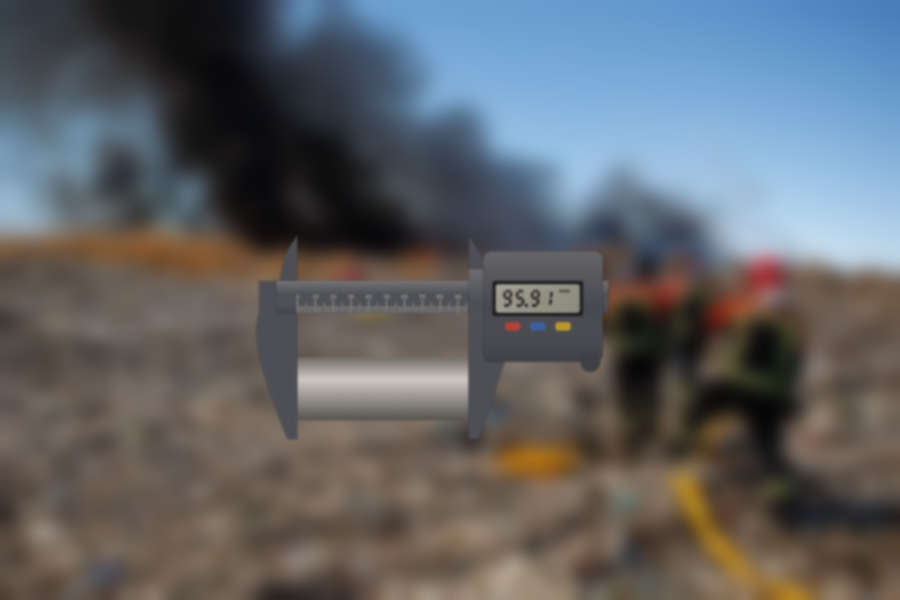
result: {"value": 95.91, "unit": "mm"}
